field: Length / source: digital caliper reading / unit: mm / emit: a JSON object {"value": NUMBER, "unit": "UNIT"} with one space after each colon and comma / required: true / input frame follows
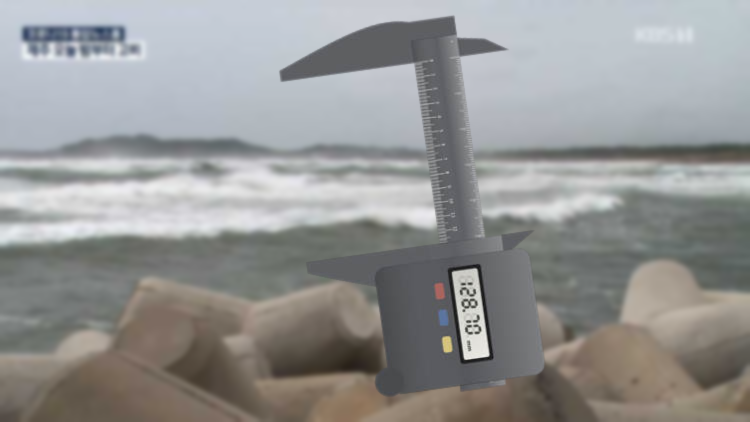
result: {"value": 128.70, "unit": "mm"}
